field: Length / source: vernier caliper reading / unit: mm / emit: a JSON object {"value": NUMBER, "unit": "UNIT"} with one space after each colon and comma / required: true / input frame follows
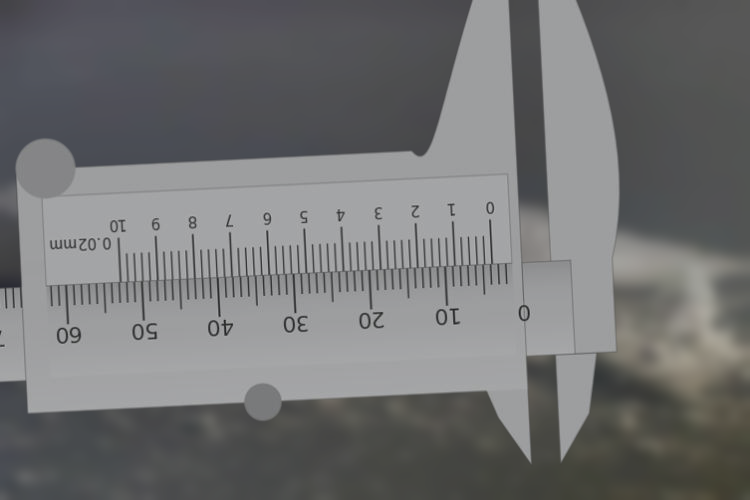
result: {"value": 3.8, "unit": "mm"}
